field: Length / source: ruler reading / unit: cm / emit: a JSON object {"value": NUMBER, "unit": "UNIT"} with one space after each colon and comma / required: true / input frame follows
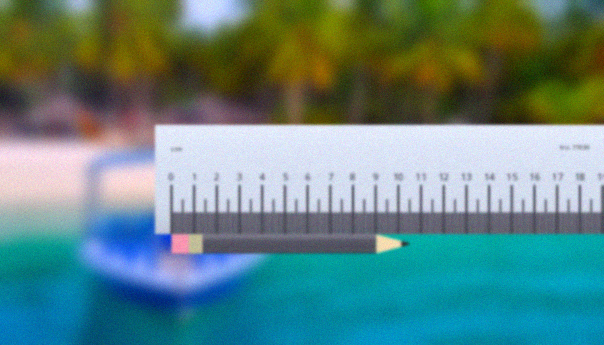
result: {"value": 10.5, "unit": "cm"}
